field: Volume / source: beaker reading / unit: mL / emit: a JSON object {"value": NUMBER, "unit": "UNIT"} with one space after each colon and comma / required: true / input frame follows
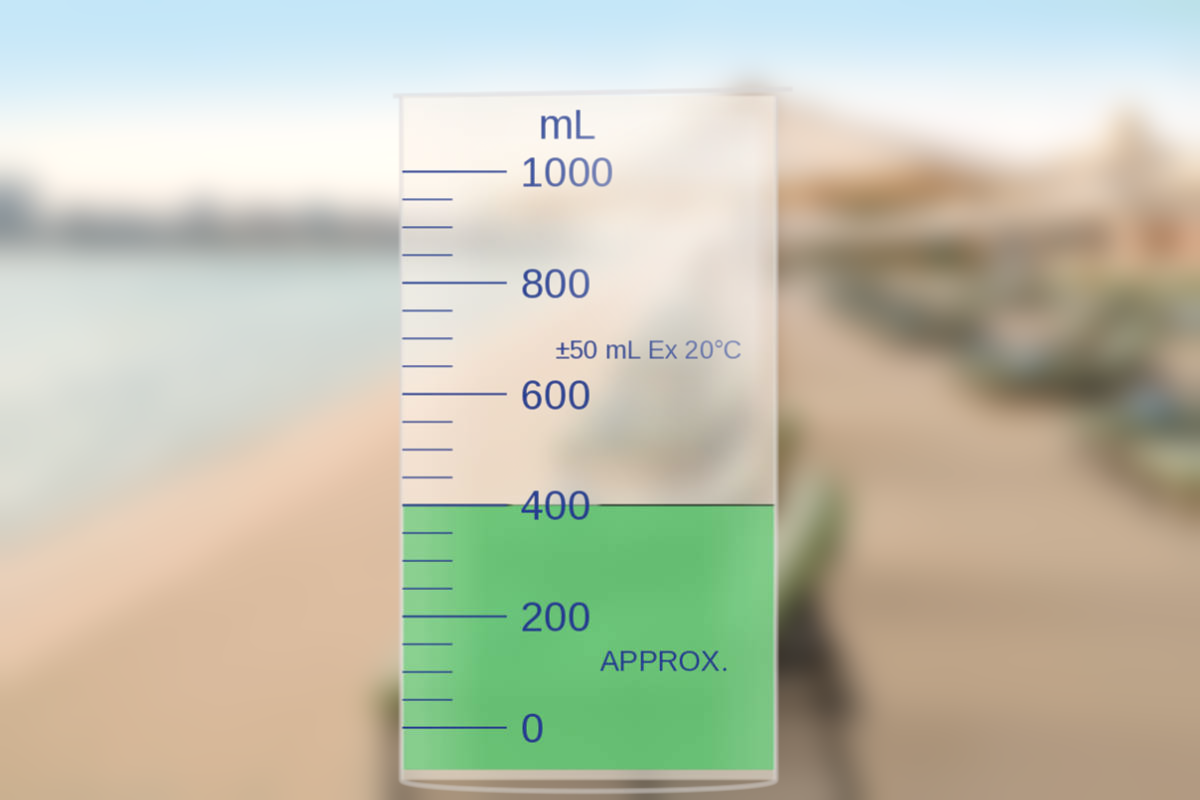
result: {"value": 400, "unit": "mL"}
